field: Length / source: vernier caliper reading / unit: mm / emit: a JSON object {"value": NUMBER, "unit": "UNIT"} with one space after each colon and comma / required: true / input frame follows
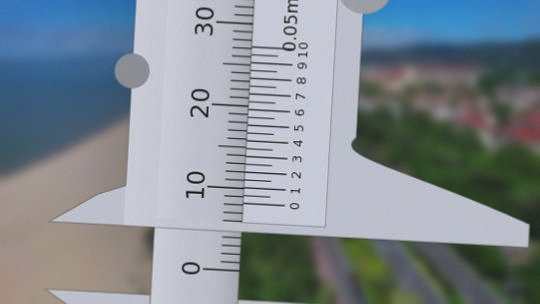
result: {"value": 8.2, "unit": "mm"}
